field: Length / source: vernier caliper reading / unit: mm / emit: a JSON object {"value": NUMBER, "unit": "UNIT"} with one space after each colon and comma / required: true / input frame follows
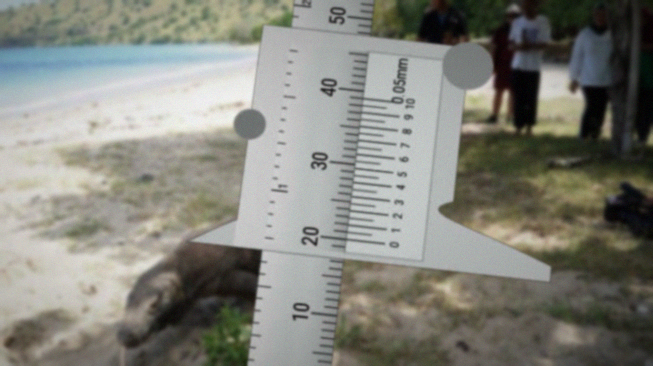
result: {"value": 20.0, "unit": "mm"}
